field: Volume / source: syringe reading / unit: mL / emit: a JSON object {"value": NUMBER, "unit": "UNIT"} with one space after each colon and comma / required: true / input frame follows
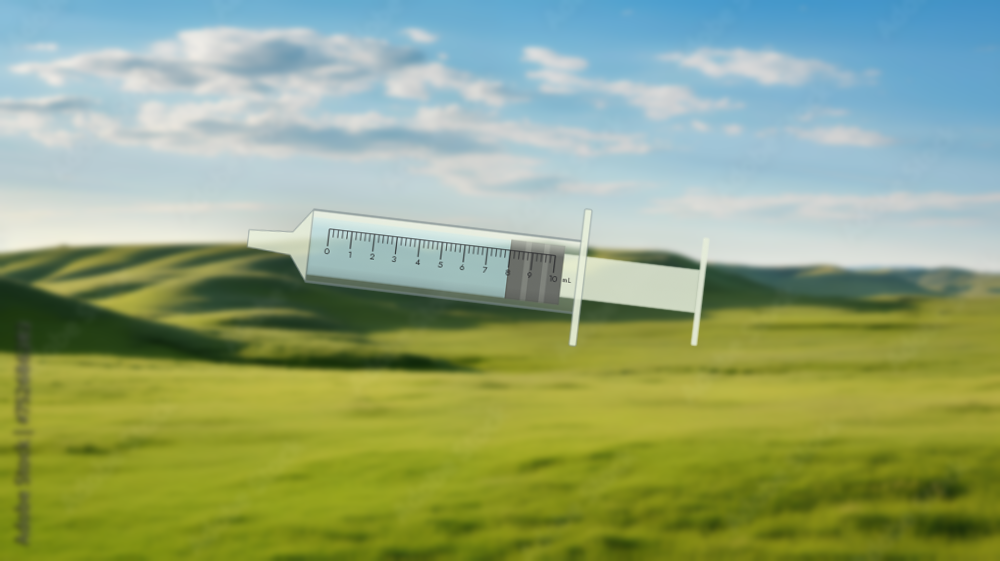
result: {"value": 8, "unit": "mL"}
